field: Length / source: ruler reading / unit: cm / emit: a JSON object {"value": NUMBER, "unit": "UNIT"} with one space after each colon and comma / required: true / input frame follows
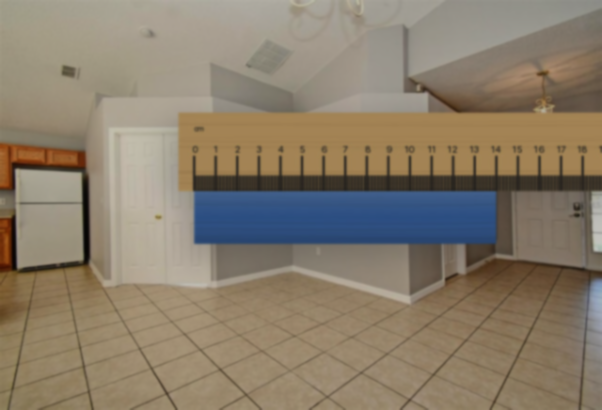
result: {"value": 14, "unit": "cm"}
